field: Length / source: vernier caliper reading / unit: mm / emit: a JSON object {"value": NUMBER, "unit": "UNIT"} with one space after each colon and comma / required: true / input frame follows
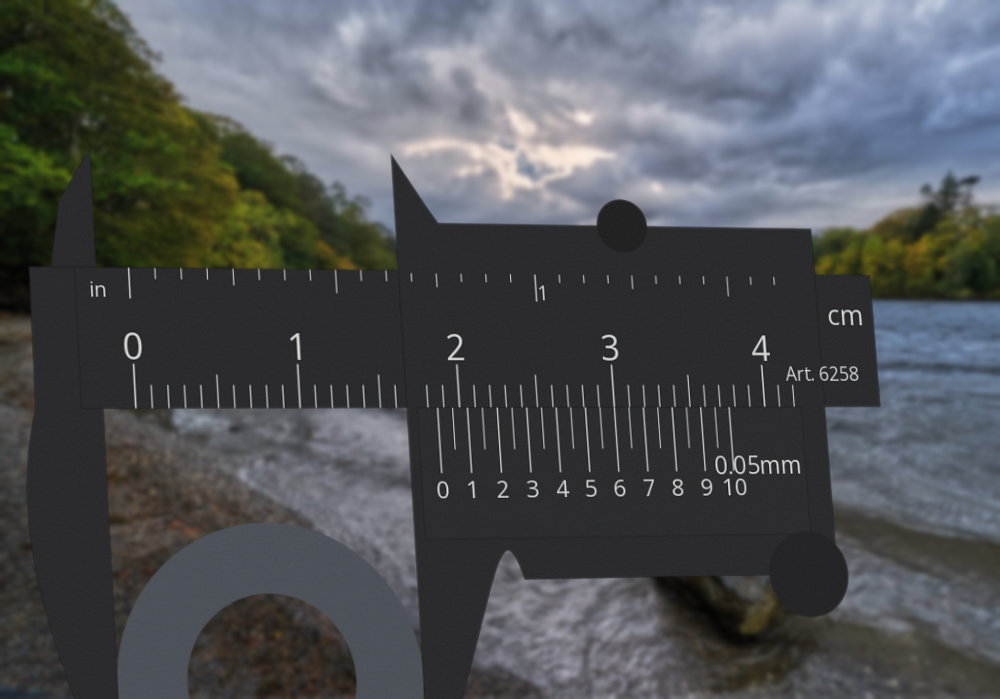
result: {"value": 18.6, "unit": "mm"}
